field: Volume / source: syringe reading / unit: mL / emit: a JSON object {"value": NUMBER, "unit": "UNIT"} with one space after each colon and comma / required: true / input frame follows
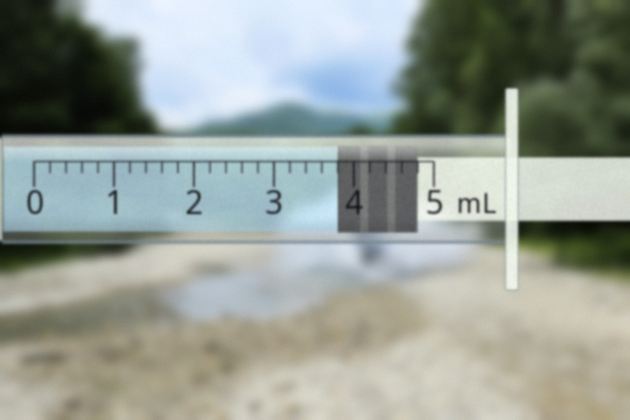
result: {"value": 3.8, "unit": "mL"}
